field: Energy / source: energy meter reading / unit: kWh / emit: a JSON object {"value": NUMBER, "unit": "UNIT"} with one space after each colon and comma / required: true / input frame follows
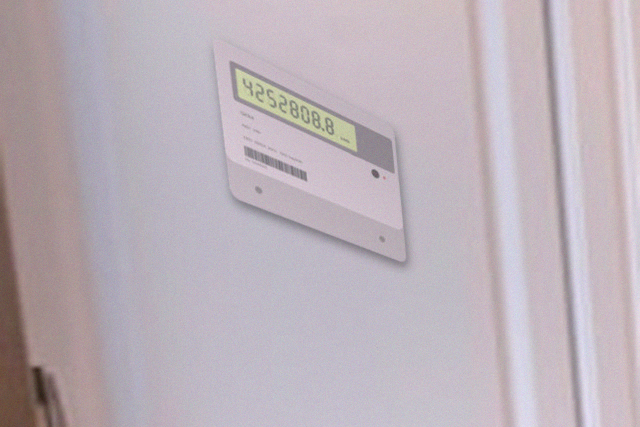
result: {"value": 4252808.8, "unit": "kWh"}
